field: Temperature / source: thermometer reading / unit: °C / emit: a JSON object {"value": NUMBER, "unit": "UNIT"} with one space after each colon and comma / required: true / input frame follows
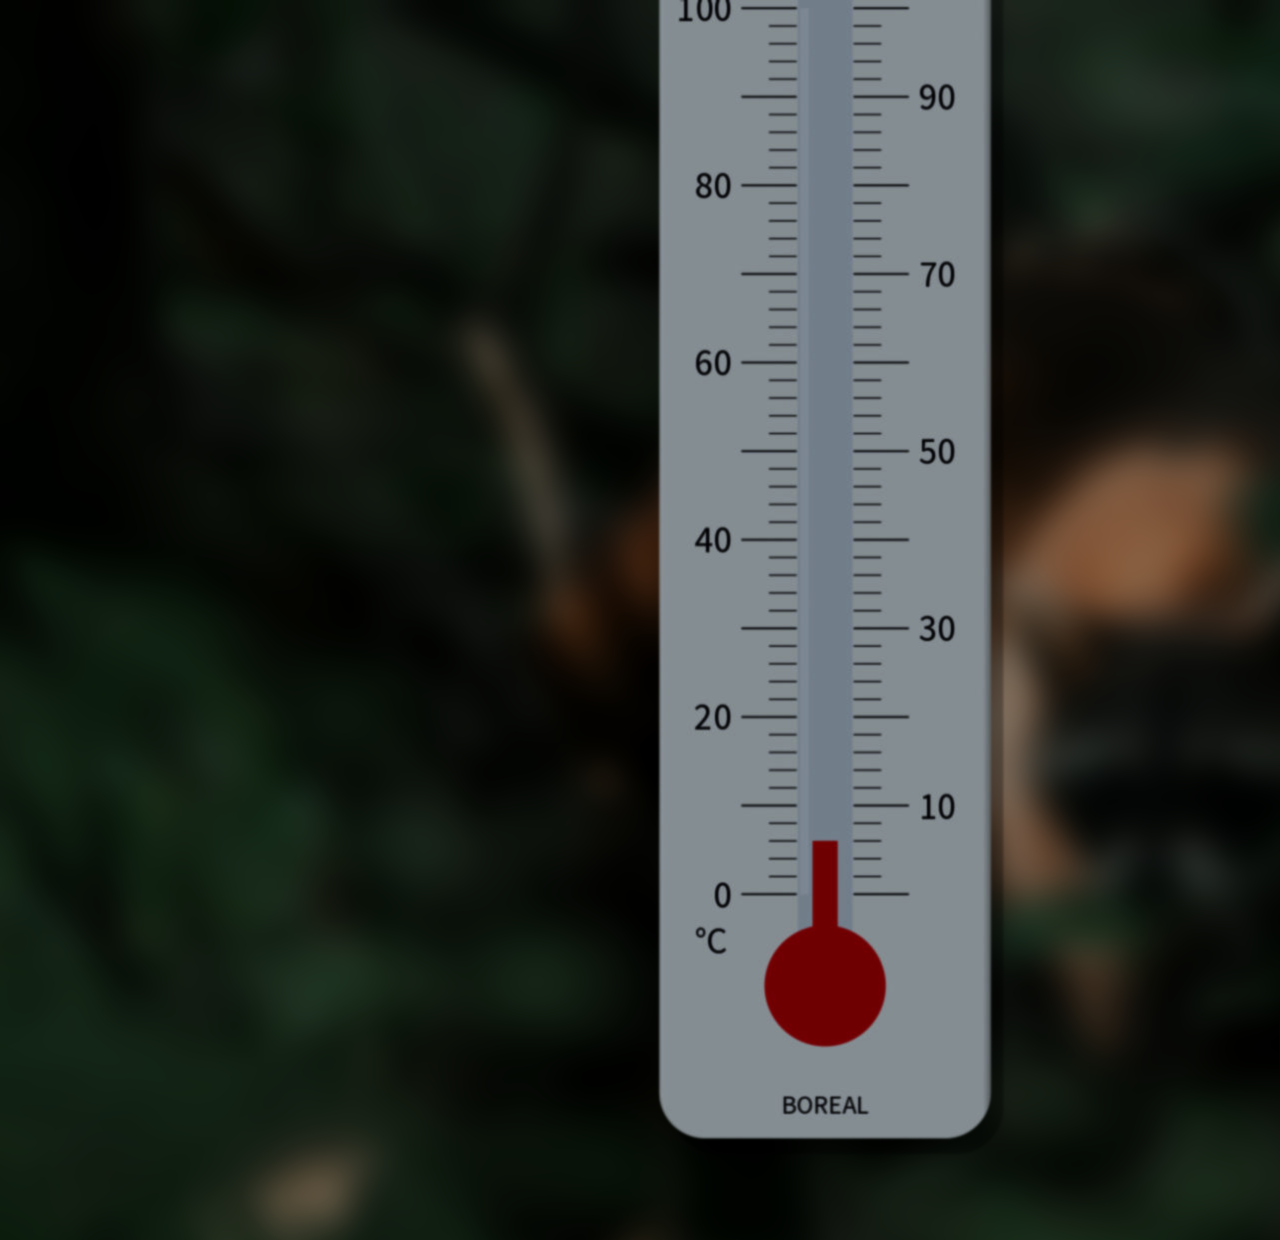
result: {"value": 6, "unit": "°C"}
